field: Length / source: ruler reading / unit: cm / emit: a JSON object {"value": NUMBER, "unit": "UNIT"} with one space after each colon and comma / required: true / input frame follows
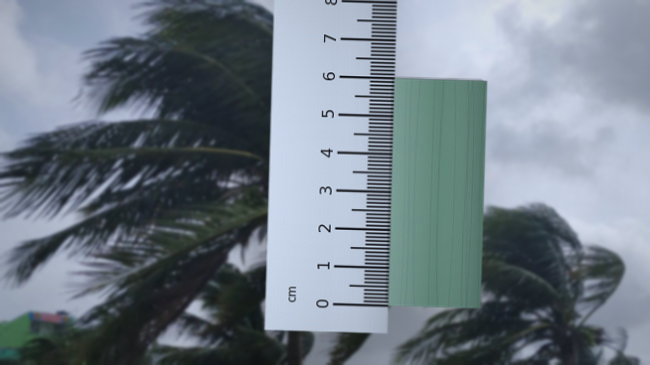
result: {"value": 6, "unit": "cm"}
